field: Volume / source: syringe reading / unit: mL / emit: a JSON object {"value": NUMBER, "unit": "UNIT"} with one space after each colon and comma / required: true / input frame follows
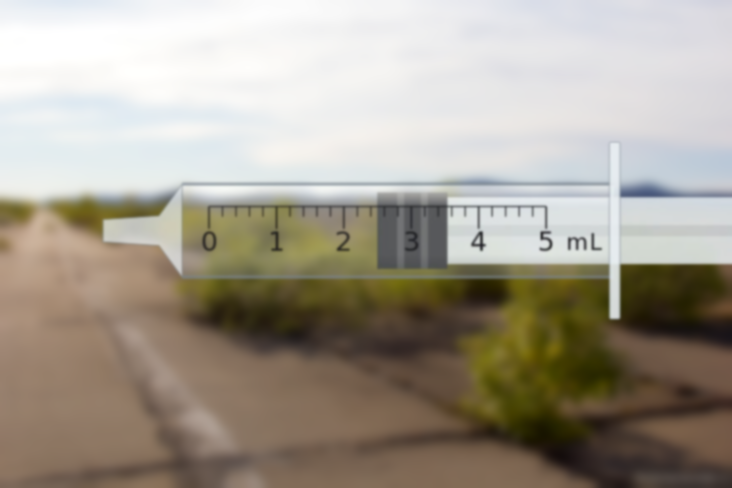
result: {"value": 2.5, "unit": "mL"}
